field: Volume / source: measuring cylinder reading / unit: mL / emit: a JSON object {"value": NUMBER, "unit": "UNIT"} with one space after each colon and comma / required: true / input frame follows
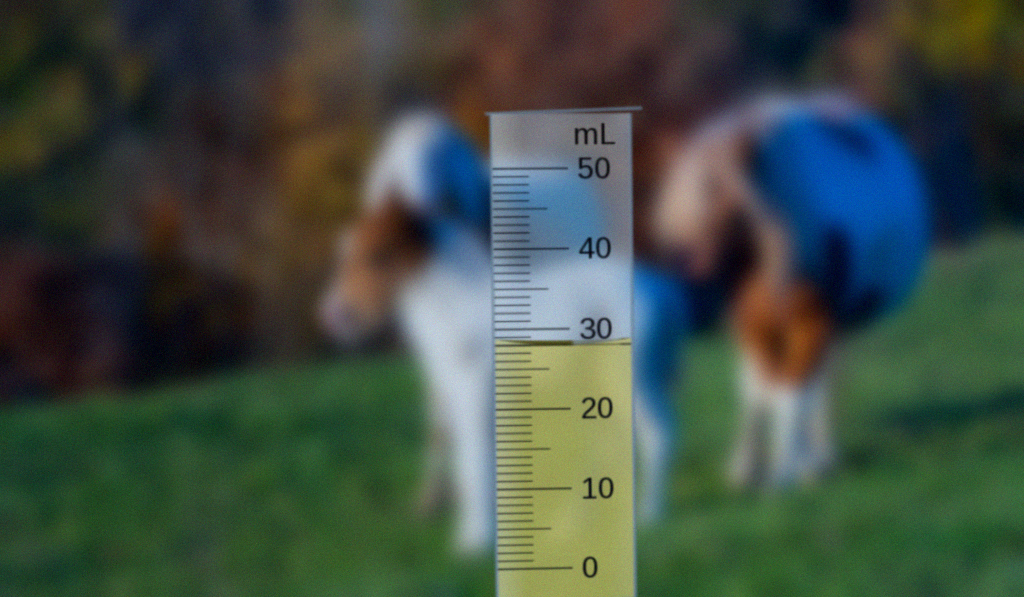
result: {"value": 28, "unit": "mL"}
